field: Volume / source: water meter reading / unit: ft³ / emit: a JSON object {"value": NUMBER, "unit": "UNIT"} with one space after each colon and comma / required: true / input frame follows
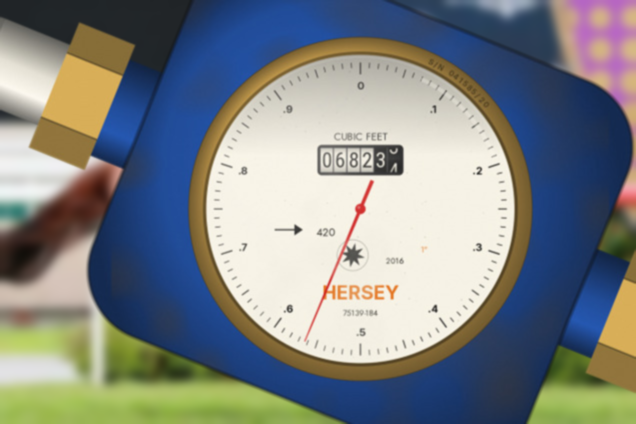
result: {"value": 68233.56, "unit": "ft³"}
